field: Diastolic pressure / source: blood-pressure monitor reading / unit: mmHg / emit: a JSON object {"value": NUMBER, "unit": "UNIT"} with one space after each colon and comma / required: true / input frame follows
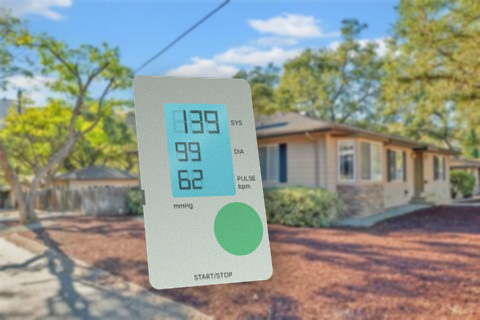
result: {"value": 99, "unit": "mmHg"}
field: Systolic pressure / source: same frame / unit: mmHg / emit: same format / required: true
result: {"value": 139, "unit": "mmHg"}
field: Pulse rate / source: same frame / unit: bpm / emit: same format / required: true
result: {"value": 62, "unit": "bpm"}
